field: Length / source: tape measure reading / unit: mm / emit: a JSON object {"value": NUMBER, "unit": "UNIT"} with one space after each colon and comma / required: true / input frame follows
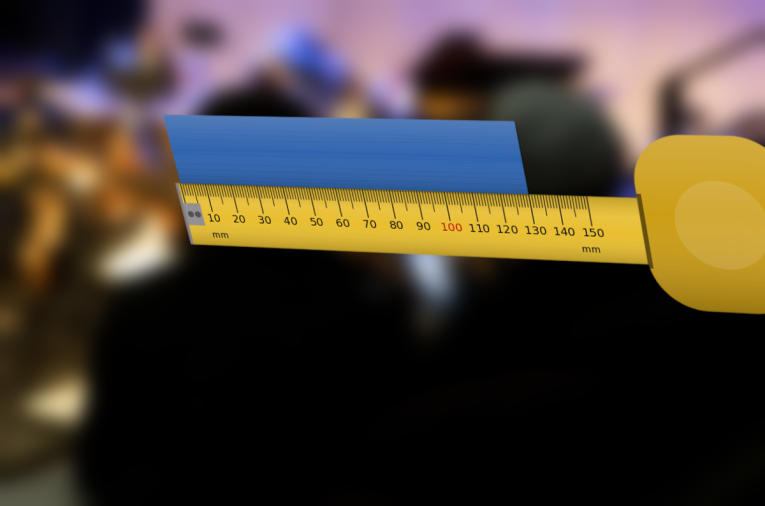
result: {"value": 130, "unit": "mm"}
